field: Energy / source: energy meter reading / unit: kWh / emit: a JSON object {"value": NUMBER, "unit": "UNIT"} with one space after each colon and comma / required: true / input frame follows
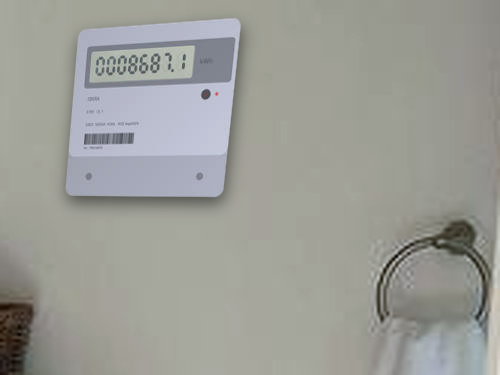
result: {"value": 8687.1, "unit": "kWh"}
